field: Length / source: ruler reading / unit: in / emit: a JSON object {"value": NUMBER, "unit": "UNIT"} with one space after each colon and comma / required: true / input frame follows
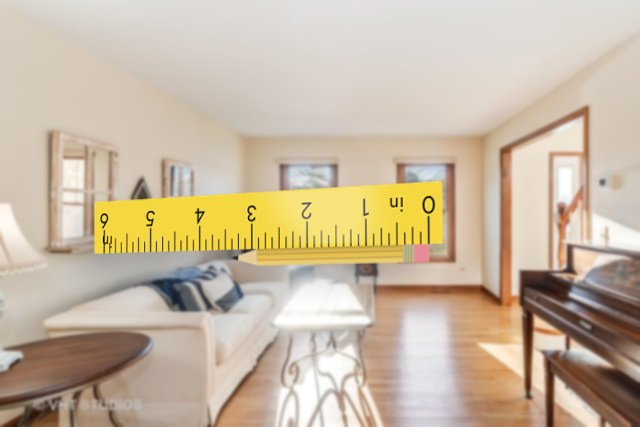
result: {"value": 3.375, "unit": "in"}
